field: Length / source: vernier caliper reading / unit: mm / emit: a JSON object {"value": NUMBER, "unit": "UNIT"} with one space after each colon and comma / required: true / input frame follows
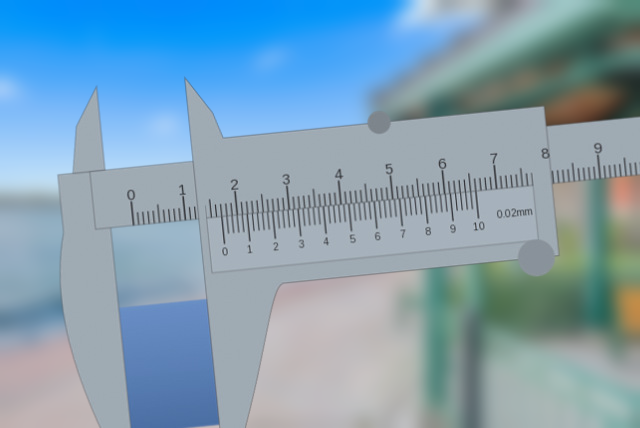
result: {"value": 17.0, "unit": "mm"}
